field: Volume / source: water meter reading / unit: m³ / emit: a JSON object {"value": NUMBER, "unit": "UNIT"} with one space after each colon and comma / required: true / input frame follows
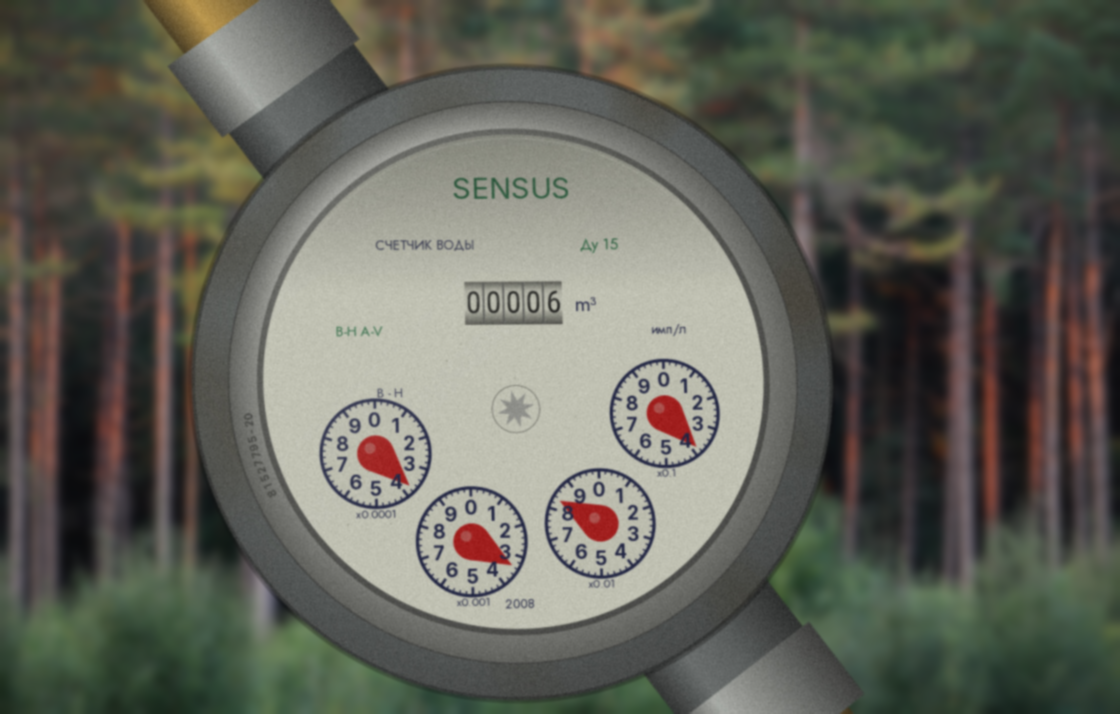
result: {"value": 6.3833, "unit": "m³"}
